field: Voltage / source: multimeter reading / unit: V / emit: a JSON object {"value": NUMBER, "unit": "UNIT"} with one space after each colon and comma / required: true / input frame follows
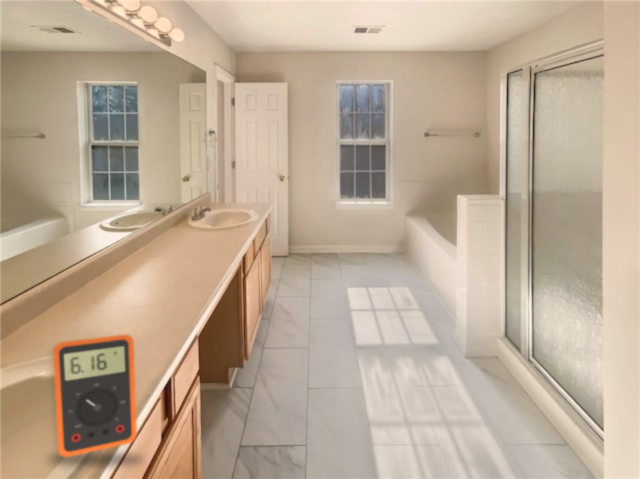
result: {"value": 6.16, "unit": "V"}
